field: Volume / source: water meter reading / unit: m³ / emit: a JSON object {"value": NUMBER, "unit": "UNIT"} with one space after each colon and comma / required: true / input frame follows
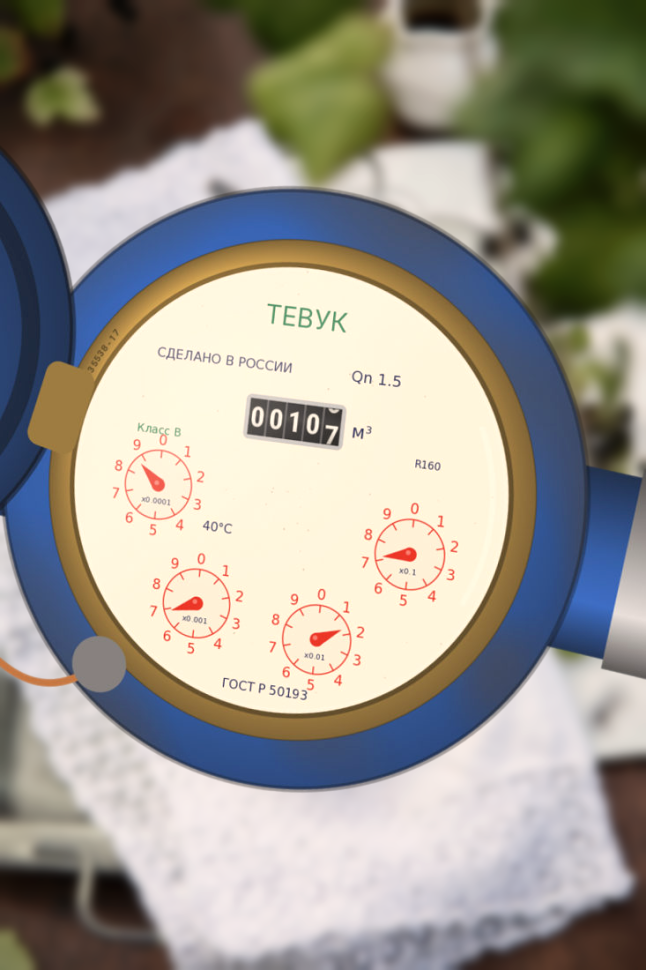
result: {"value": 106.7168, "unit": "m³"}
